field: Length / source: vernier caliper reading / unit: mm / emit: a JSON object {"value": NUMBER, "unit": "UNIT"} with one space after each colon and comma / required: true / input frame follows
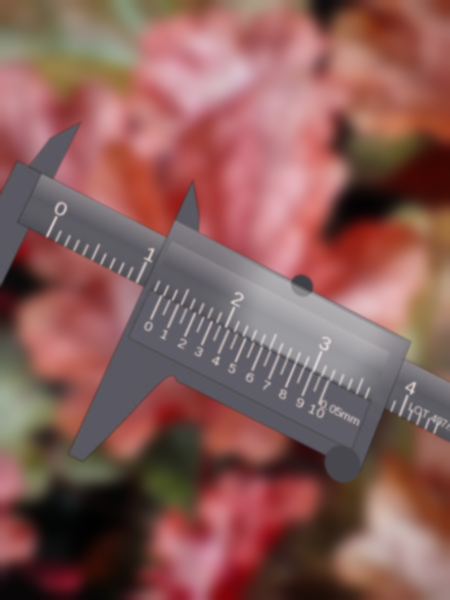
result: {"value": 12.8, "unit": "mm"}
